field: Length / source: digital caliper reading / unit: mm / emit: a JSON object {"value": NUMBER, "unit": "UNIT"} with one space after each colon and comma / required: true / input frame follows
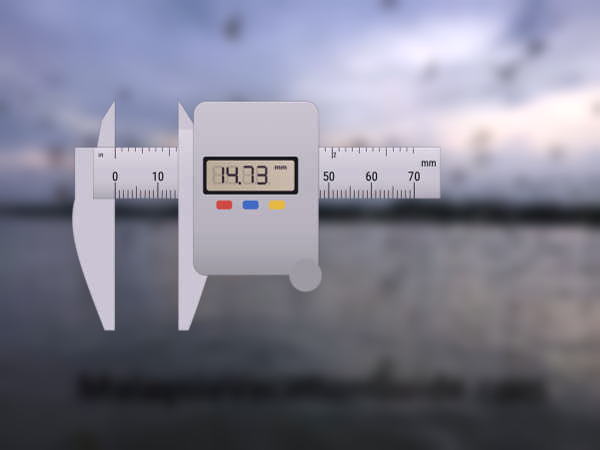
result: {"value": 14.73, "unit": "mm"}
